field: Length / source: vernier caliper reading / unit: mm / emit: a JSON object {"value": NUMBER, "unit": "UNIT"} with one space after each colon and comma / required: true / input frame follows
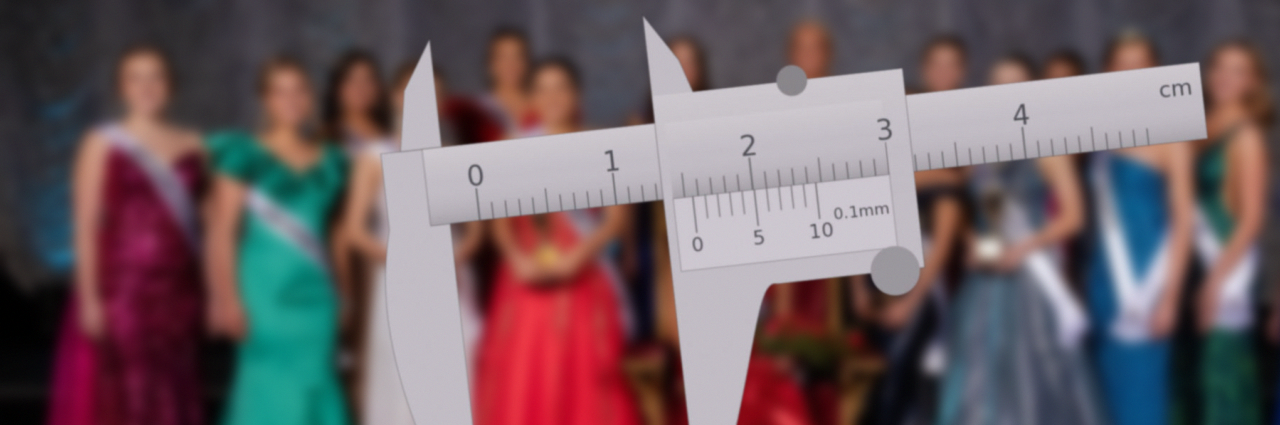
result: {"value": 15.6, "unit": "mm"}
